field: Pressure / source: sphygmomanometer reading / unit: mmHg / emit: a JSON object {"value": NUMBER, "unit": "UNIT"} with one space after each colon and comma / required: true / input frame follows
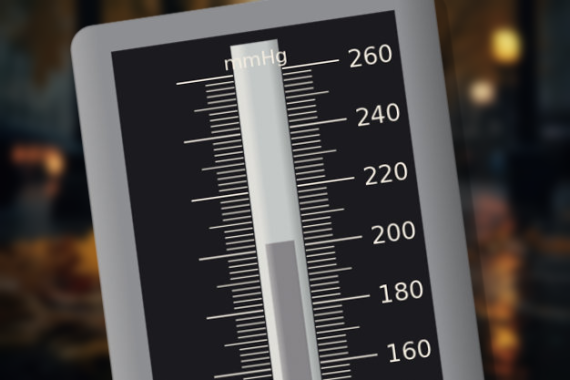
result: {"value": 202, "unit": "mmHg"}
